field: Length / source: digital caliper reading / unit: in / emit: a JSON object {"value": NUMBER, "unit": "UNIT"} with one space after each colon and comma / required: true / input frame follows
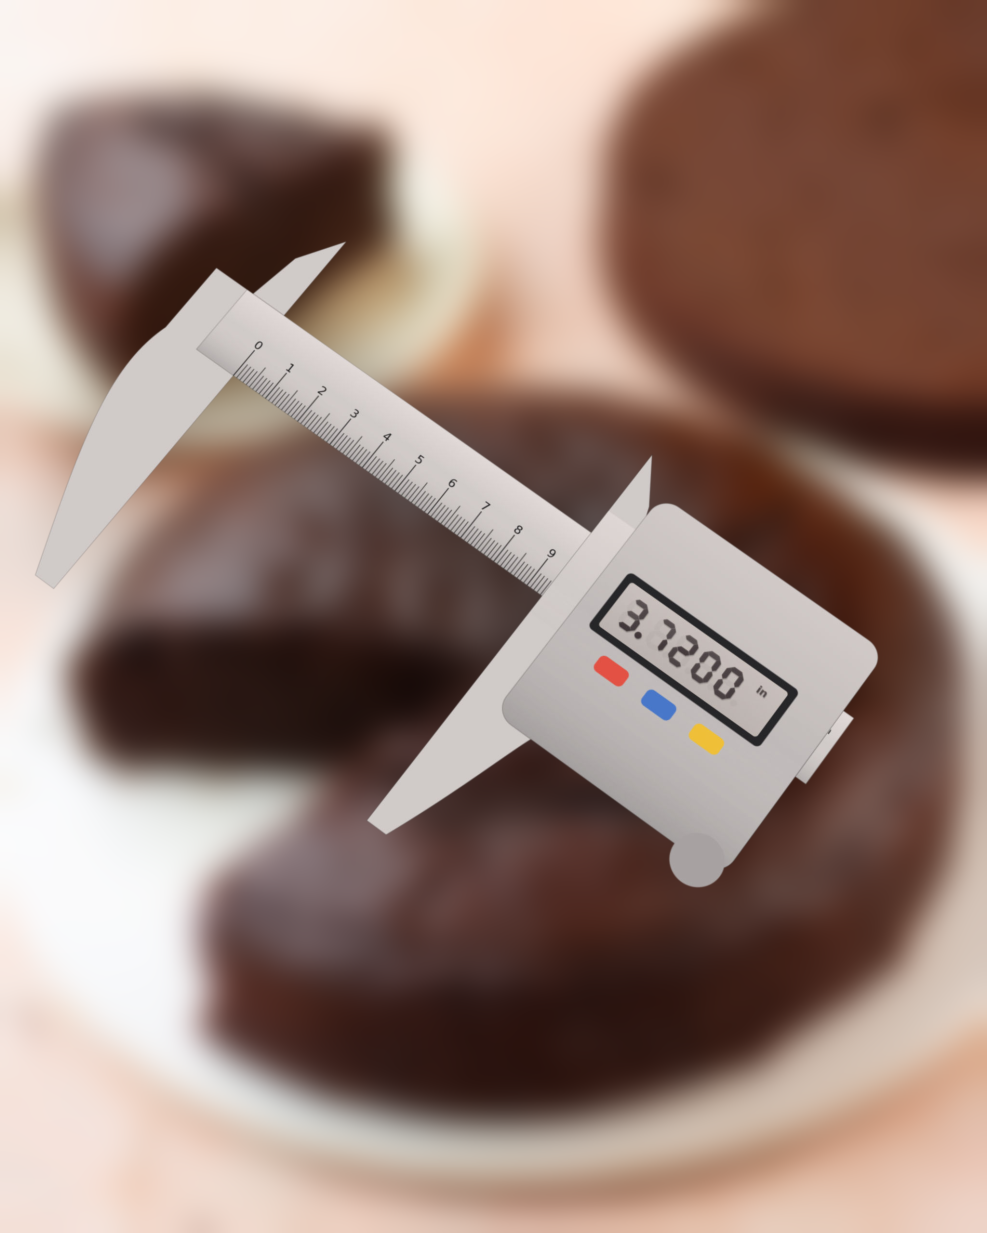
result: {"value": 3.7200, "unit": "in"}
